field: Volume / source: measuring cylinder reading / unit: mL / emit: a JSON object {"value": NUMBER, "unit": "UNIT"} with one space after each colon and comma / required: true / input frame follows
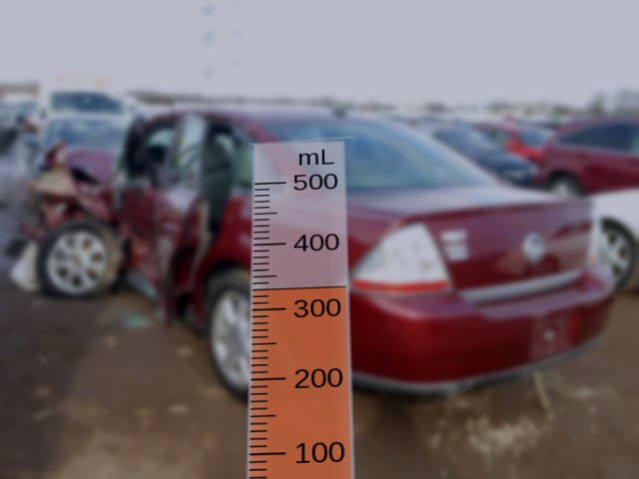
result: {"value": 330, "unit": "mL"}
